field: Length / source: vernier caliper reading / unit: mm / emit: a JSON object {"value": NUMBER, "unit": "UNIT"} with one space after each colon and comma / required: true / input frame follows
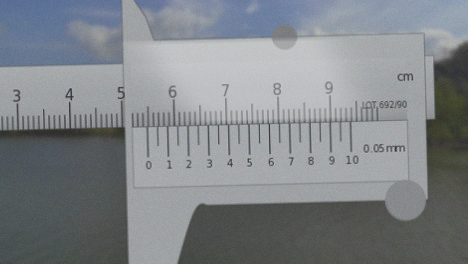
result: {"value": 54.8, "unit": "mm"}
